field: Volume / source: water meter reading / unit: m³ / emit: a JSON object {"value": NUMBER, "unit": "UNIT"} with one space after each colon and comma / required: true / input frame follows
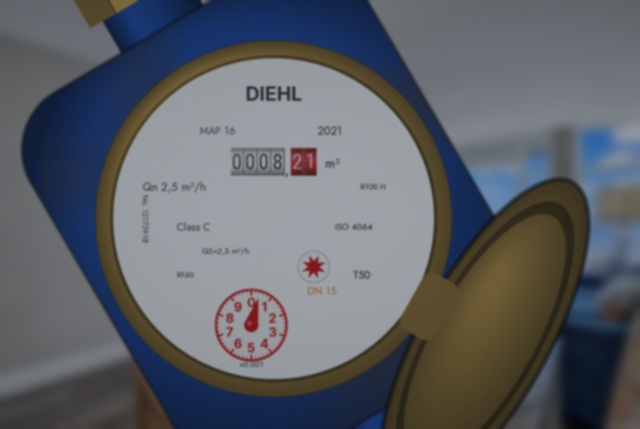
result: {"value": 8.210, "unit": "m³"}
